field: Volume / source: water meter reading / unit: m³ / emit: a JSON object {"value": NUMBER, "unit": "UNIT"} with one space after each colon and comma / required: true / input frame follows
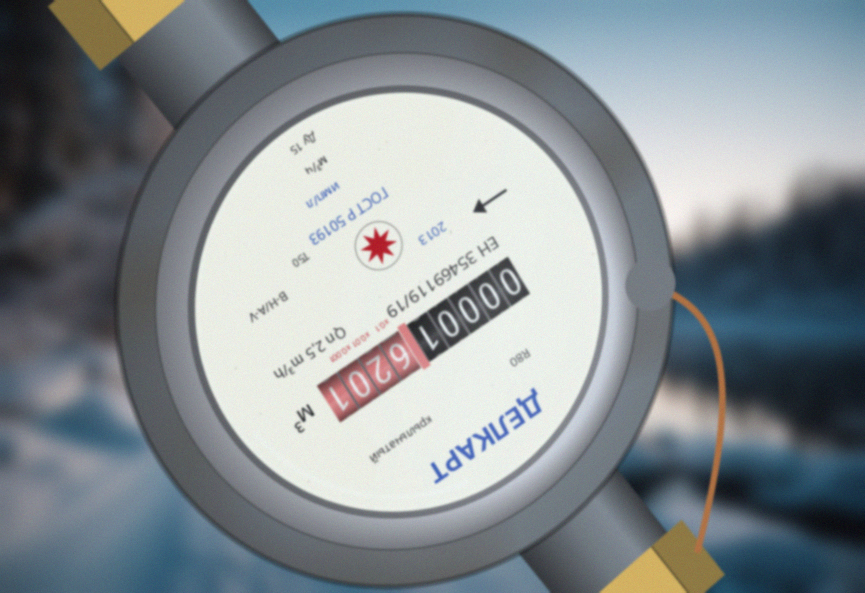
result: {"value": 1.6201, "unit": "m³"}
